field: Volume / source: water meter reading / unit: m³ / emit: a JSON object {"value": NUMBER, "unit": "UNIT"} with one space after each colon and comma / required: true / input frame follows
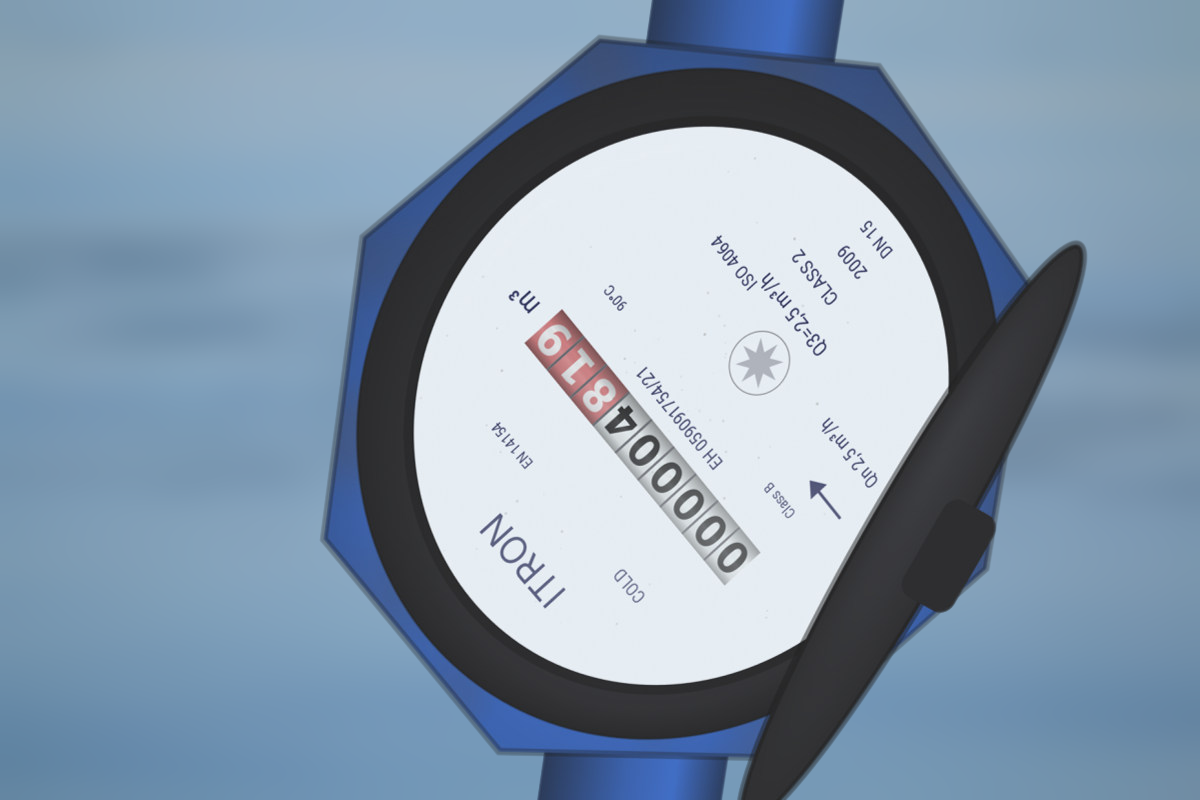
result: {"value": 4.819, "unit": "m³"}
